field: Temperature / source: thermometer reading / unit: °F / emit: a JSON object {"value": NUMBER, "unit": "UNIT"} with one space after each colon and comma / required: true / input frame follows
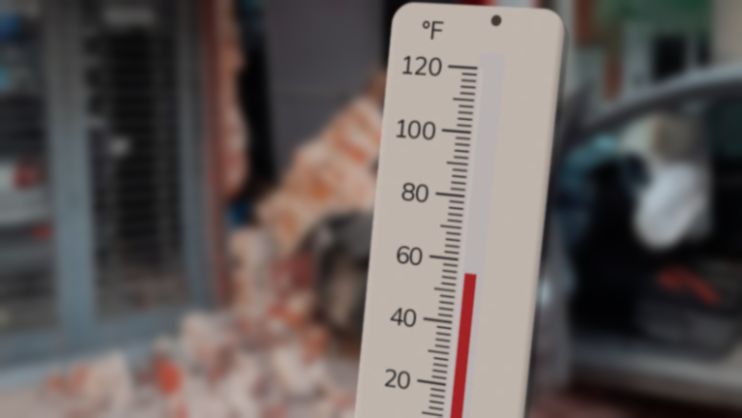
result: {"value": 56, "unit": "°F"}
